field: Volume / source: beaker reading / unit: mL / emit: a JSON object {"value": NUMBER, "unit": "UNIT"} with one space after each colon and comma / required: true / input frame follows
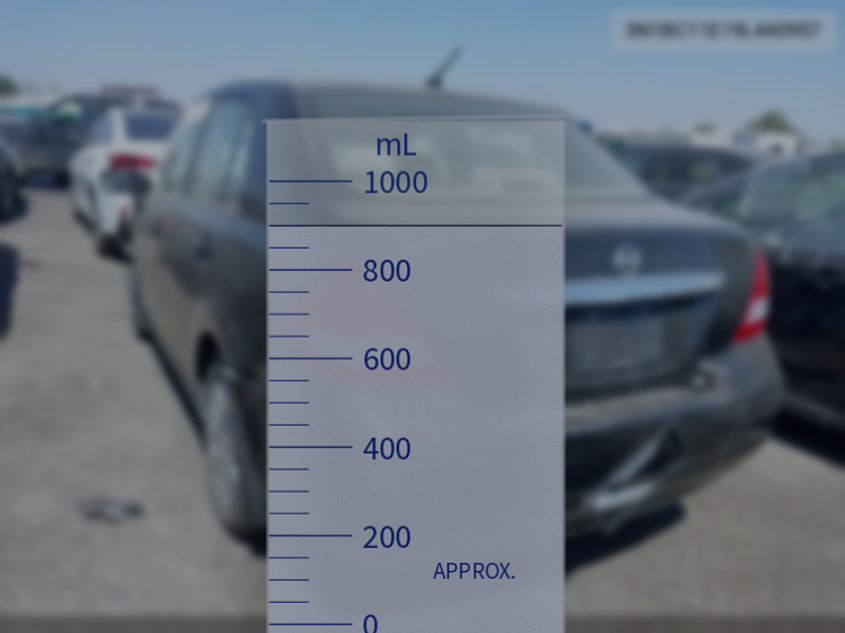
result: {"value": 900, "unit": "mL"}
